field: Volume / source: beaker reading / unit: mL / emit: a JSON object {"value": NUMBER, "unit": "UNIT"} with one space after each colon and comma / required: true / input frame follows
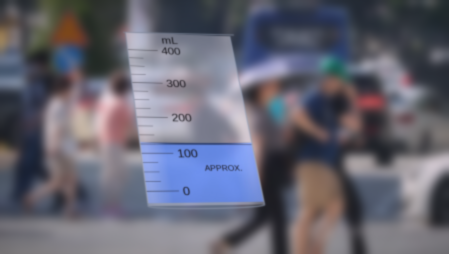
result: {"value": 125, "unit": "mL"}
